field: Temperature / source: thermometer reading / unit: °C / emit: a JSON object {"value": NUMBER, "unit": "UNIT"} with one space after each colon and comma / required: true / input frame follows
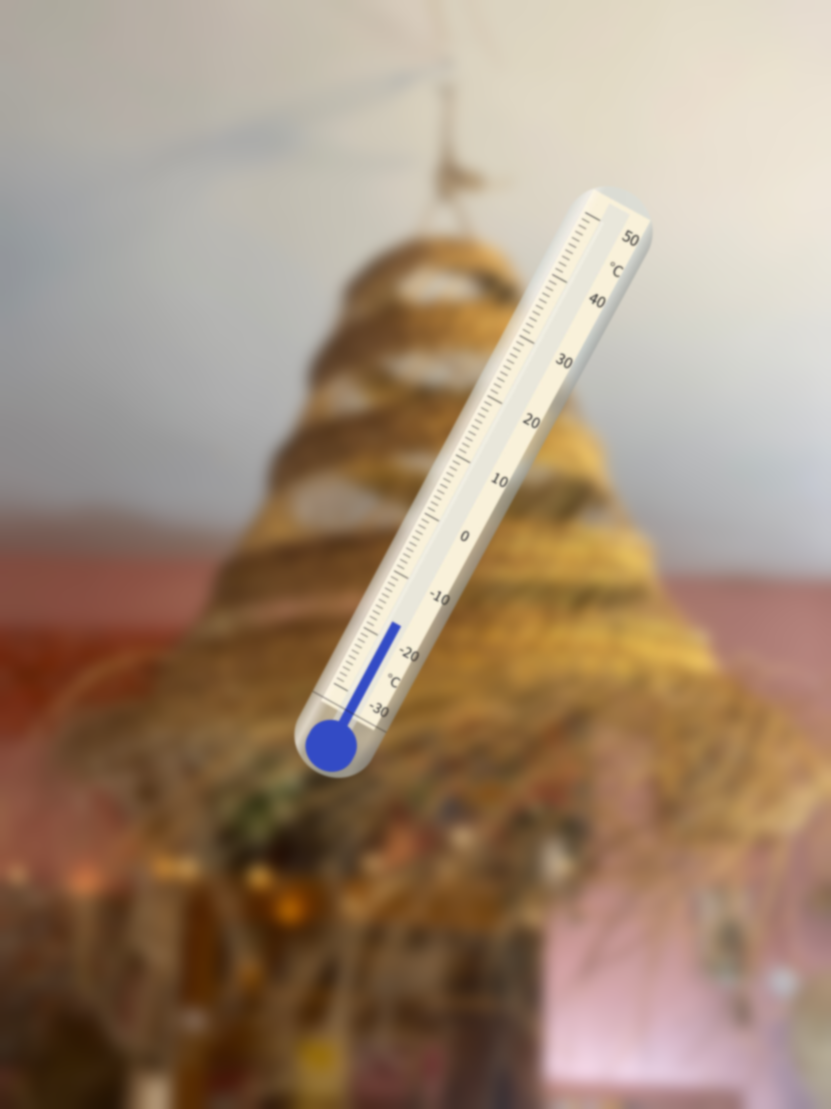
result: {"value": -17, "unit": "°C"}
